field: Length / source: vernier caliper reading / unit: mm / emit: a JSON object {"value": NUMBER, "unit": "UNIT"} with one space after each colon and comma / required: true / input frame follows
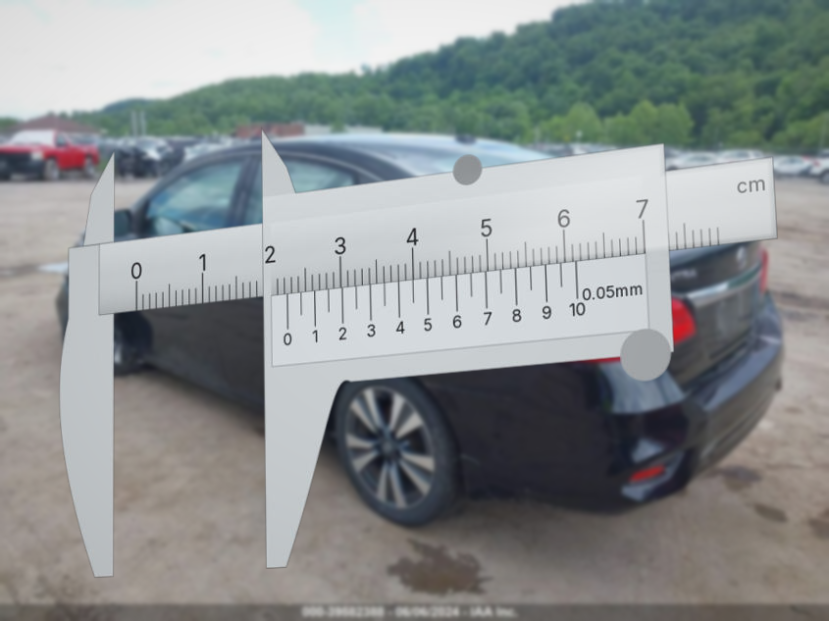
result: {"value": 22.4, "unit": "mm"}
